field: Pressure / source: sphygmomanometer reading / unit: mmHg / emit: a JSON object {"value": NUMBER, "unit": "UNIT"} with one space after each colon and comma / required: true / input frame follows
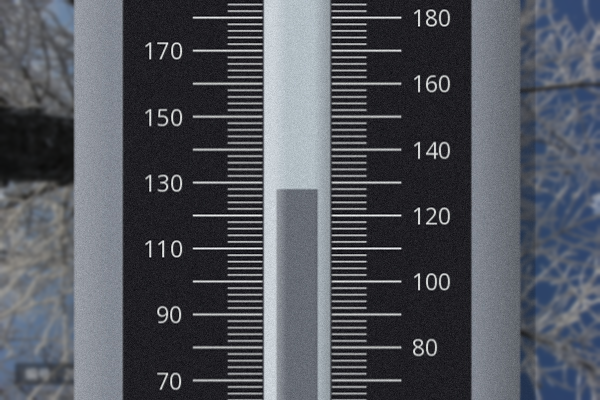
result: {"value": 128, "unit": "mmHg"}
